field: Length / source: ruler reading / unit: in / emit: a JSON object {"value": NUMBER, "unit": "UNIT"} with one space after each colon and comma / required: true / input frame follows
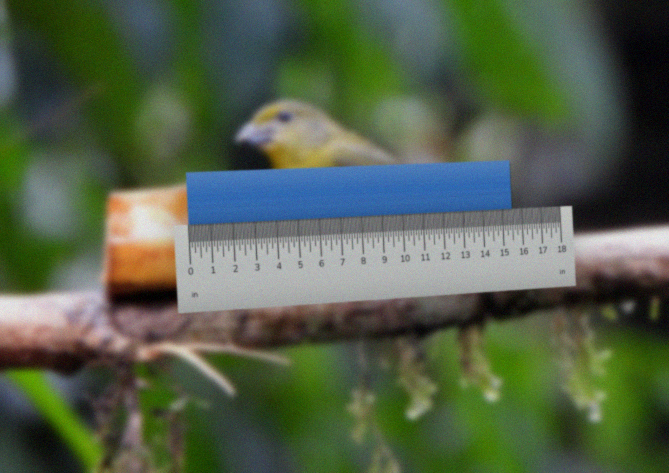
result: {"value": 15.5, "unit": "in"}
